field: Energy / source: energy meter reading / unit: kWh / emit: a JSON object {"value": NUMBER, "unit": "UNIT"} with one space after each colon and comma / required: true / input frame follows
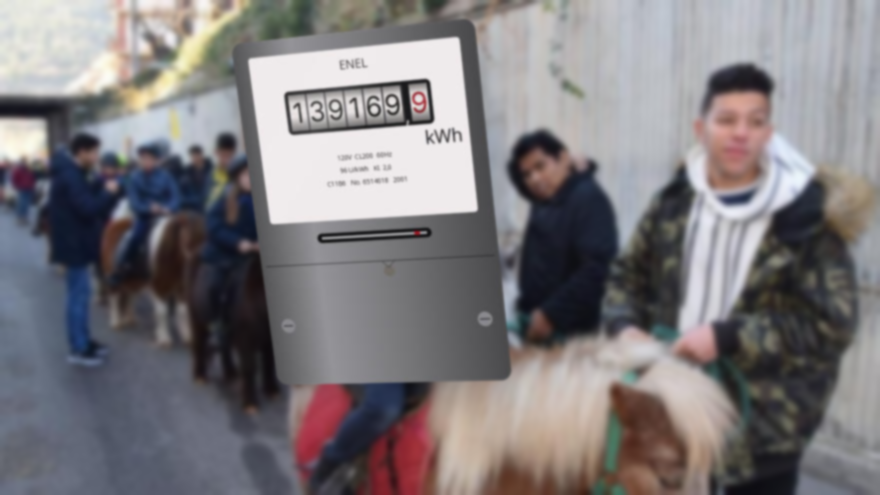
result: {"value": 139169.9, "unit": "kWh"}
